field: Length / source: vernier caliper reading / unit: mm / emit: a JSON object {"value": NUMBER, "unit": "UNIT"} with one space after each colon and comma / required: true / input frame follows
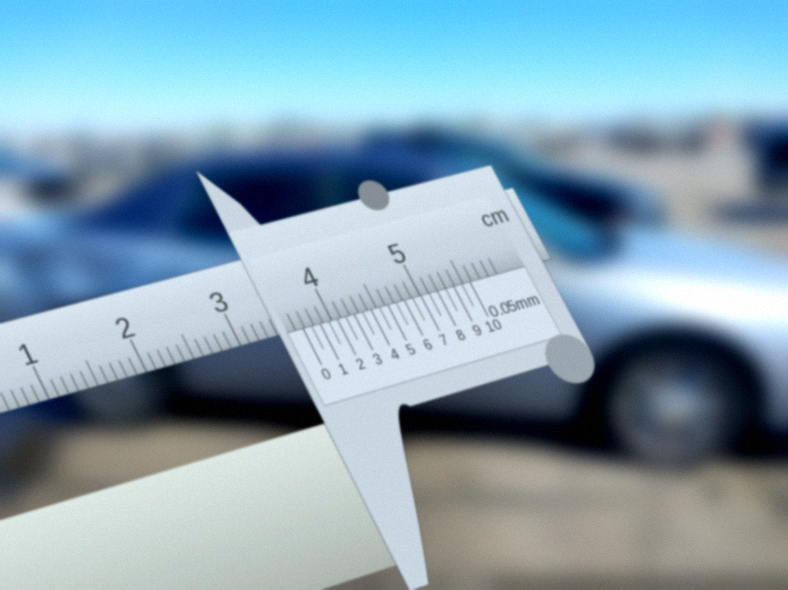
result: {"value": 36.8, "unit": "mm"}
